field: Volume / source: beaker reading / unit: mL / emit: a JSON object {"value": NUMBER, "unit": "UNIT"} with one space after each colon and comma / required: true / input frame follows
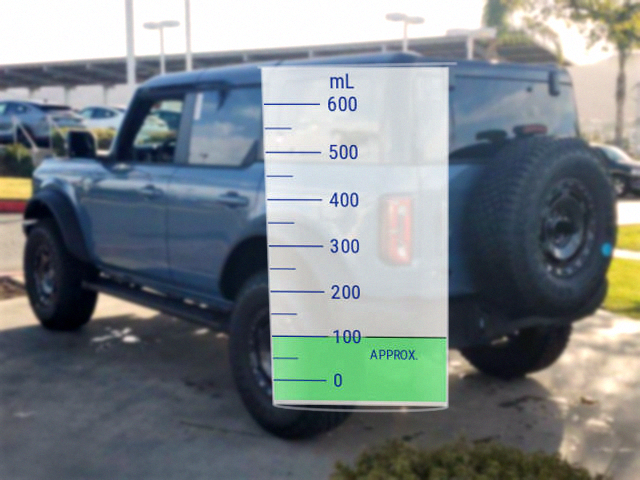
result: {"value": 100, "unit": "mL"}
